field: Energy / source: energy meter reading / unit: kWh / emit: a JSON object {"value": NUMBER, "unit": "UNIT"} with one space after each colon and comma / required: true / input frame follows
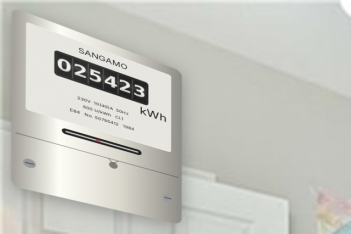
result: {"value": 25423, "unit": "kWh"}
